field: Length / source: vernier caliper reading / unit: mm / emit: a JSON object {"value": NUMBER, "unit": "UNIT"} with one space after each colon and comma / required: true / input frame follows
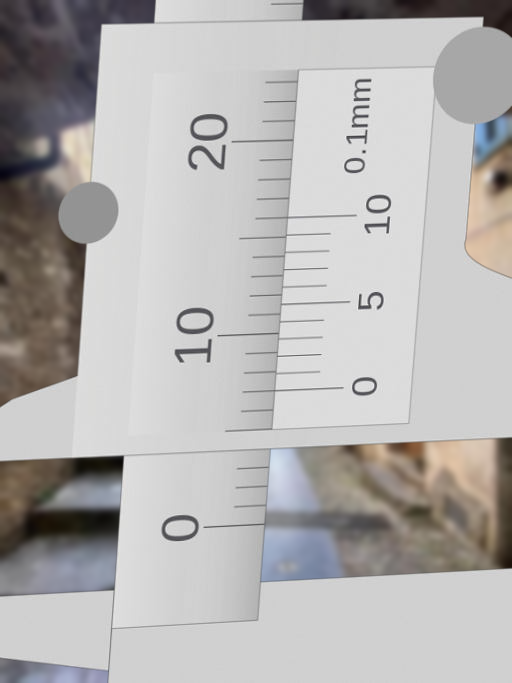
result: {"value": 7.0, "unit": "mm"}
